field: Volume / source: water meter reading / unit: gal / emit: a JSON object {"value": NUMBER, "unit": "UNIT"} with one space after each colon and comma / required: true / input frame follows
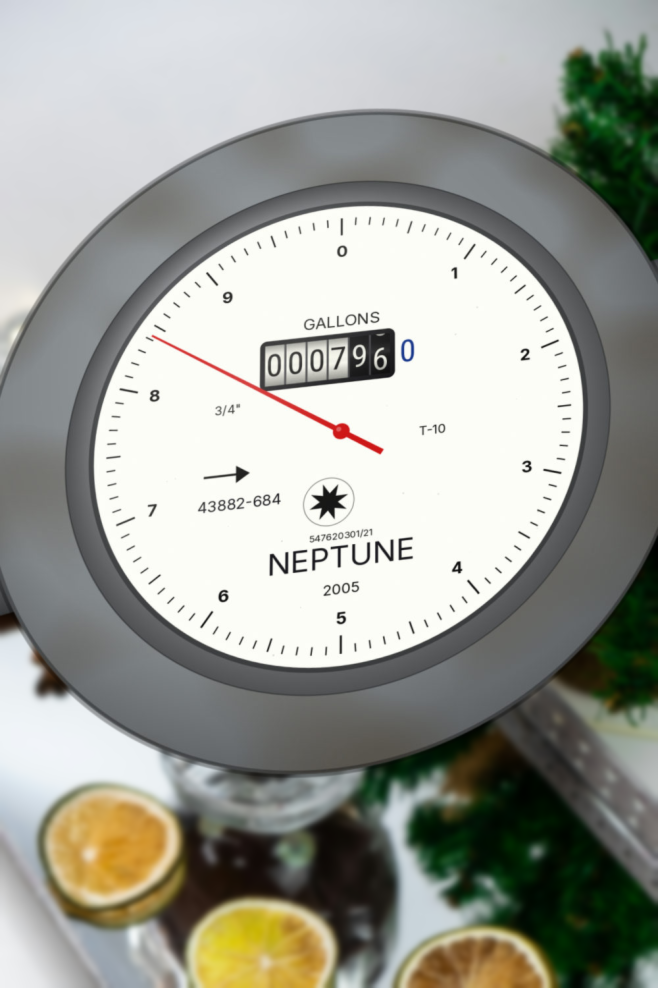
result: {"value": 7958.4, "unit": "gal"}
